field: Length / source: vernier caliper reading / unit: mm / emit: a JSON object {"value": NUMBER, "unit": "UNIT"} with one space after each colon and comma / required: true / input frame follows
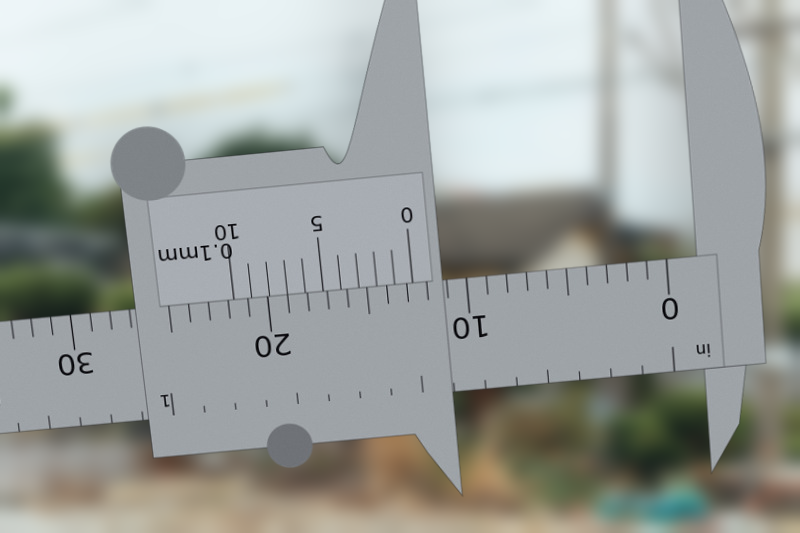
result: {"value": 12.7, "unit": "mm"}
